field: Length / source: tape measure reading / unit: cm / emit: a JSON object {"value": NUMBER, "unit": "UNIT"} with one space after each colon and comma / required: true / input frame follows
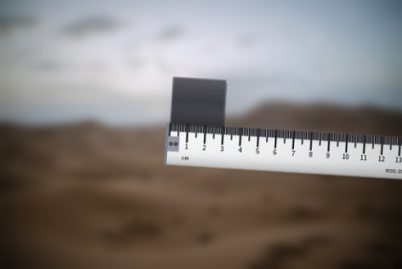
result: {"value": 3, "unit": "cm"}
